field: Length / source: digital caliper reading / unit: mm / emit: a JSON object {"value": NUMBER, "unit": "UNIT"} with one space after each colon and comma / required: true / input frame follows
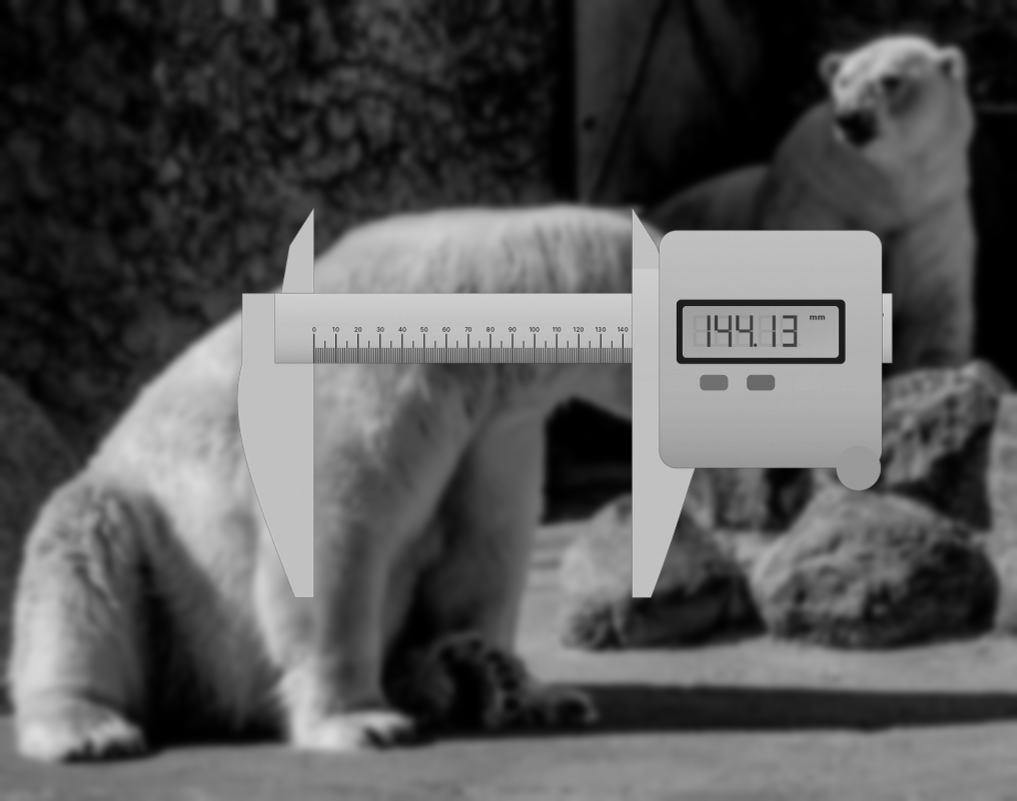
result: {"value": 144.13, "unit": "mm"}
